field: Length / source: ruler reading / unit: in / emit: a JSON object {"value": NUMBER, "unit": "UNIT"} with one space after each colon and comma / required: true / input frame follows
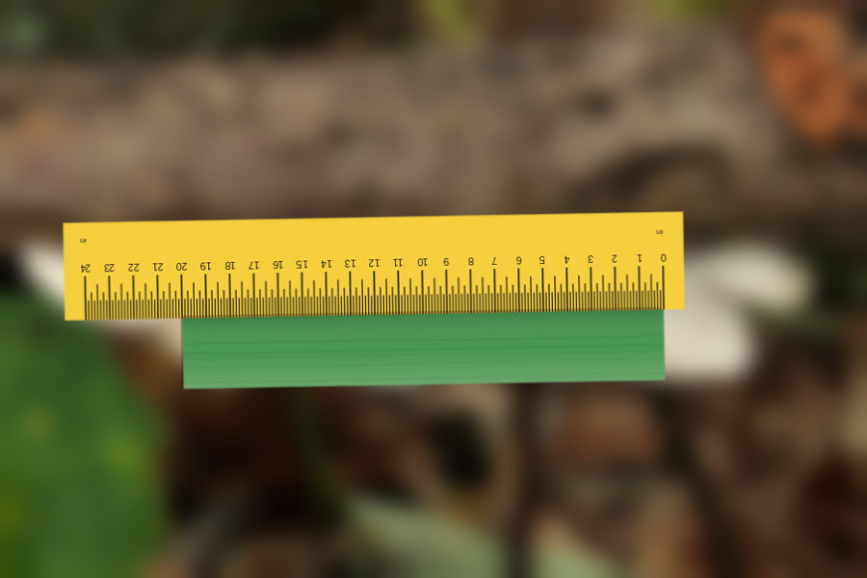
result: {"value": 20, "unit": "in"}
